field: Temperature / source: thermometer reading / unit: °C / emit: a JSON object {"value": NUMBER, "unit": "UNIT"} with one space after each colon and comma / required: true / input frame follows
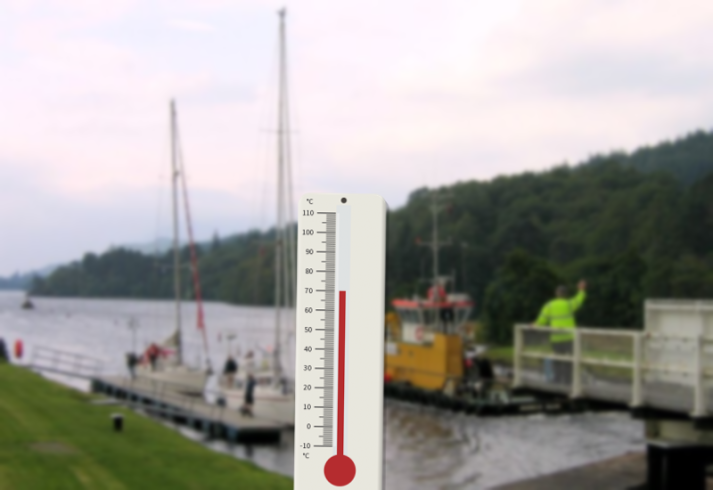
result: {"value": 70, "unit": "°C"}
